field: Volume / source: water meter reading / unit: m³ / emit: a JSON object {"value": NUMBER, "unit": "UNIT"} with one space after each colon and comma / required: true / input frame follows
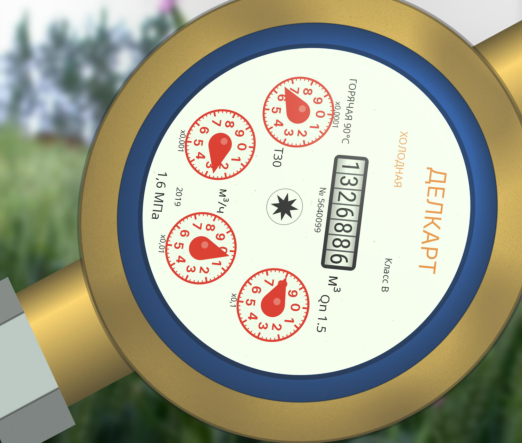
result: {"value": 1326886.8026, "unit": "m³"}
